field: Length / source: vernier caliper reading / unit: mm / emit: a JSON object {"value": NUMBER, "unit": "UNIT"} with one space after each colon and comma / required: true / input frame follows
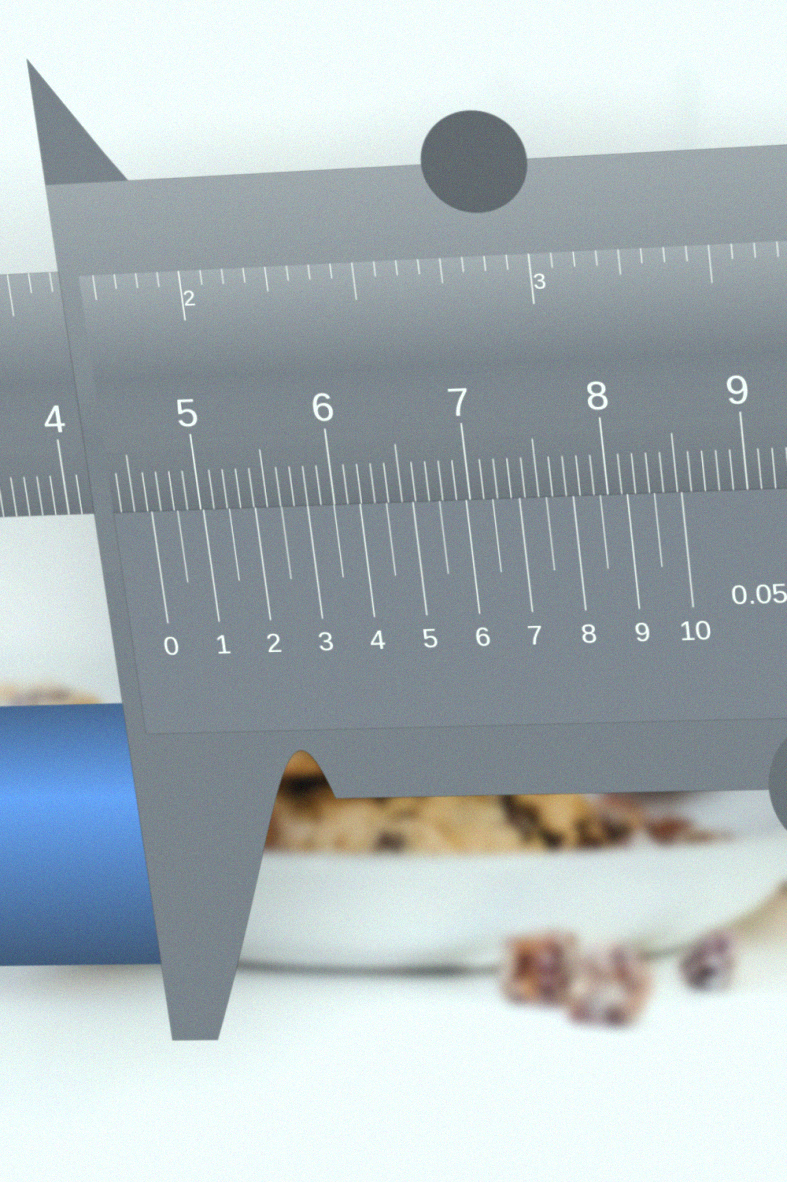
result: {"value": 46.3, "unit": "mm"}
